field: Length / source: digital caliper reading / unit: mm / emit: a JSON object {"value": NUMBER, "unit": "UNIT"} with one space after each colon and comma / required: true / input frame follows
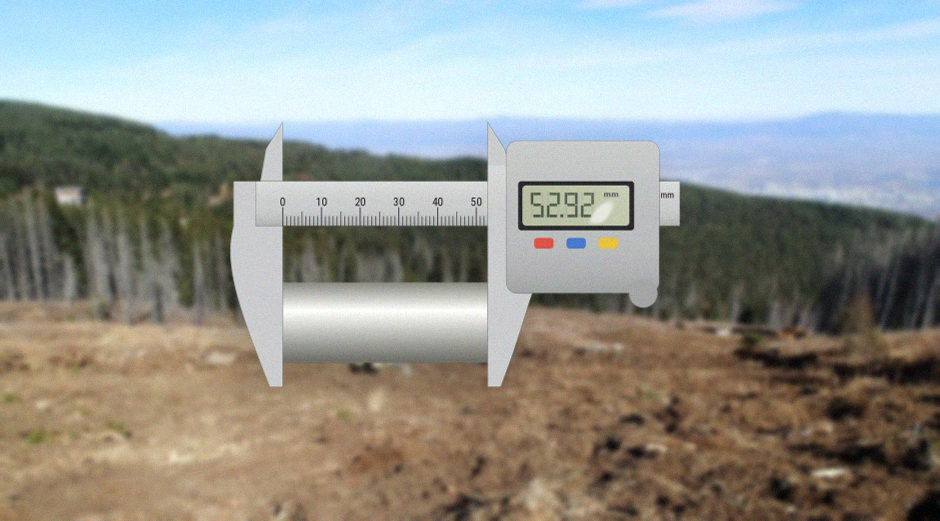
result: {"value": 52.92, "unit": "mm"}
